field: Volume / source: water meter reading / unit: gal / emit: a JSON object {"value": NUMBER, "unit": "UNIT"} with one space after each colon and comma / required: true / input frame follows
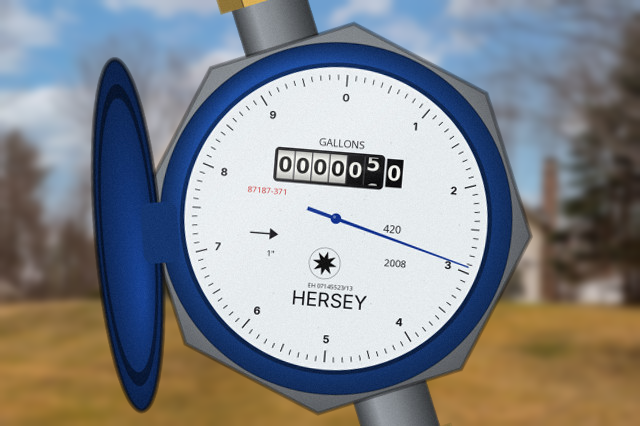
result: {"value": 52.9, "unit": "gal"}
